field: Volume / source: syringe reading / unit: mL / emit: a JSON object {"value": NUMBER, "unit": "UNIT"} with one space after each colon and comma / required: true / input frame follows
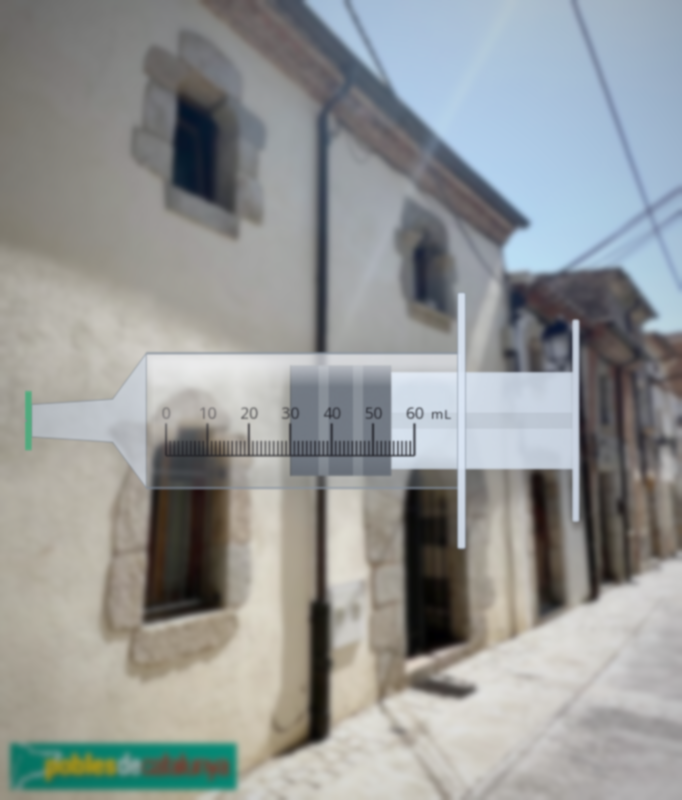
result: {"value": 30, "unit": "mL"}
